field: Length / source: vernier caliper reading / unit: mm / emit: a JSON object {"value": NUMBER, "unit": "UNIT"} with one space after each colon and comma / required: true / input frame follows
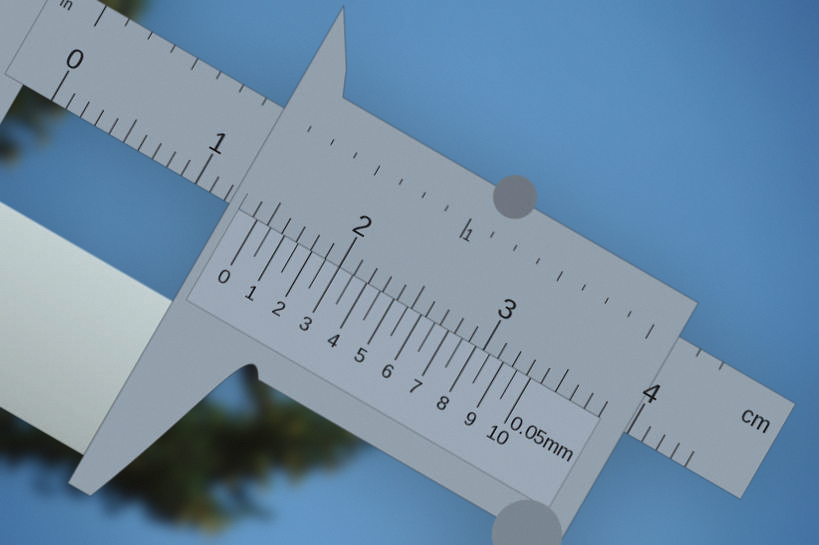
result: {"value": 14.3, "unit": "mm"}
